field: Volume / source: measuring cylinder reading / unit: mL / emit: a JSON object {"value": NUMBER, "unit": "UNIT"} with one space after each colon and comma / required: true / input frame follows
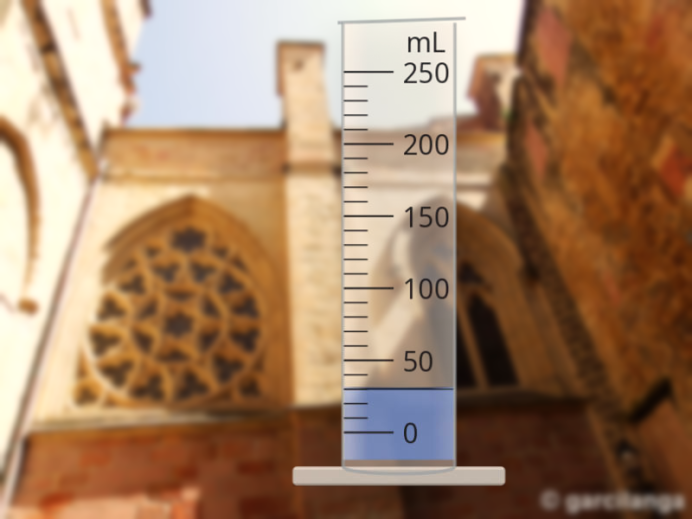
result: {"value": 30, "unit": "mL"}
